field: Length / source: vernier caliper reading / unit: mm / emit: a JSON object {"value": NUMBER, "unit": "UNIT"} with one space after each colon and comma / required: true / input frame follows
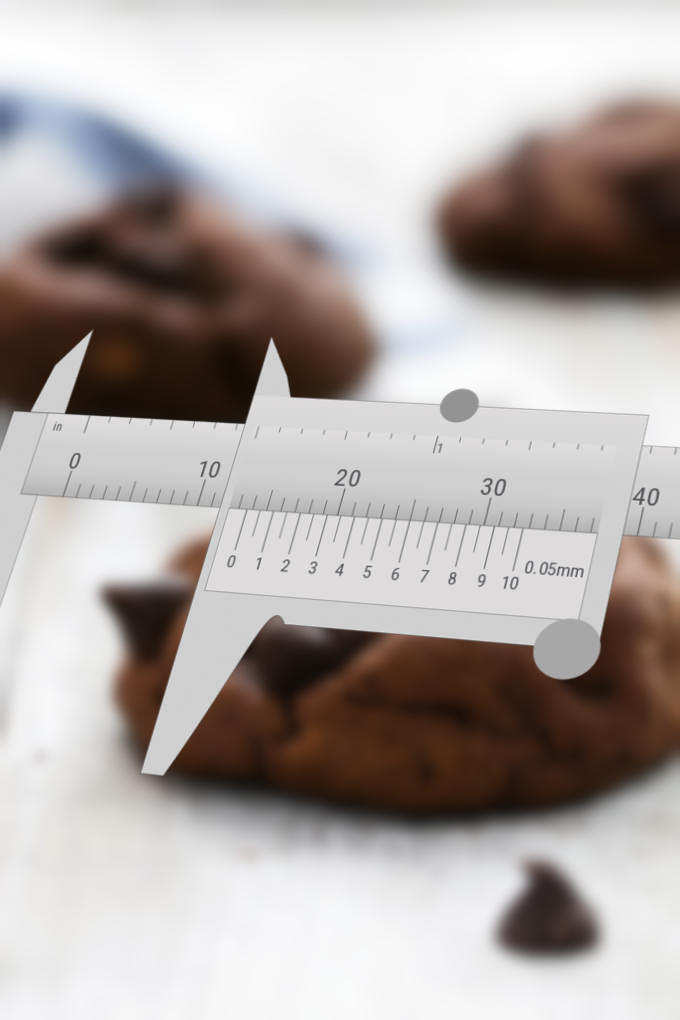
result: {"value": 13.6, "unit": "mm"}
